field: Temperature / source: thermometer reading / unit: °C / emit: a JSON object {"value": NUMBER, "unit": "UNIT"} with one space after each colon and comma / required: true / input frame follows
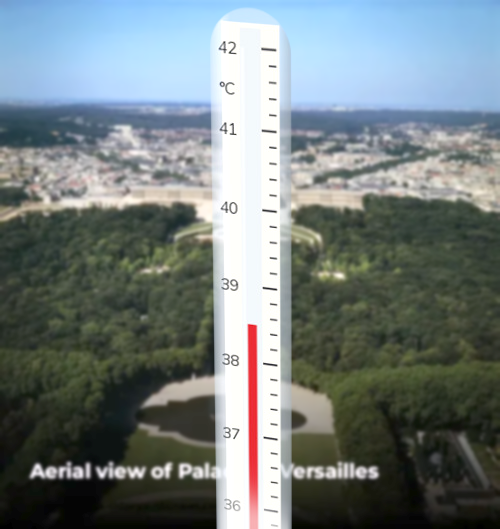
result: {"value": 38.5, "unit": "°C"}
